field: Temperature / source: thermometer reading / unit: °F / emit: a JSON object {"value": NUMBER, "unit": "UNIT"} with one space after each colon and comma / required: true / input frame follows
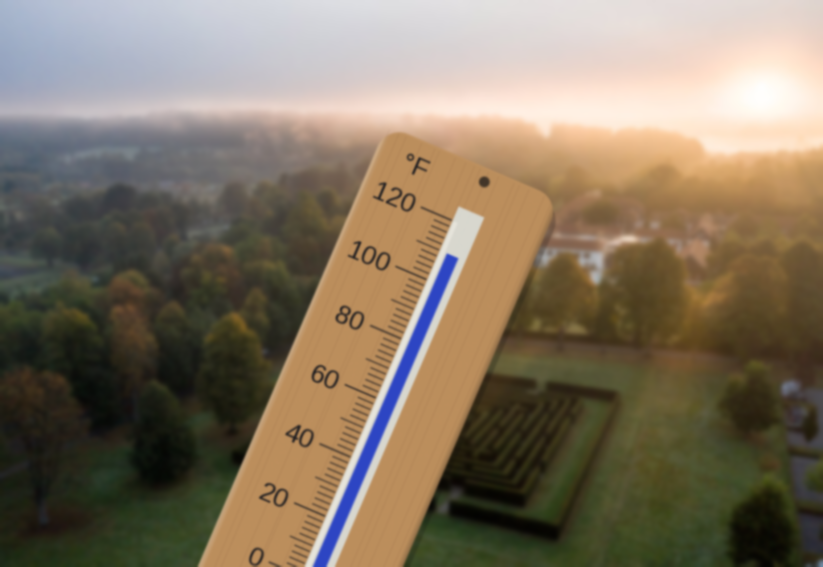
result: {"value": 110, "unit": "°F"}
